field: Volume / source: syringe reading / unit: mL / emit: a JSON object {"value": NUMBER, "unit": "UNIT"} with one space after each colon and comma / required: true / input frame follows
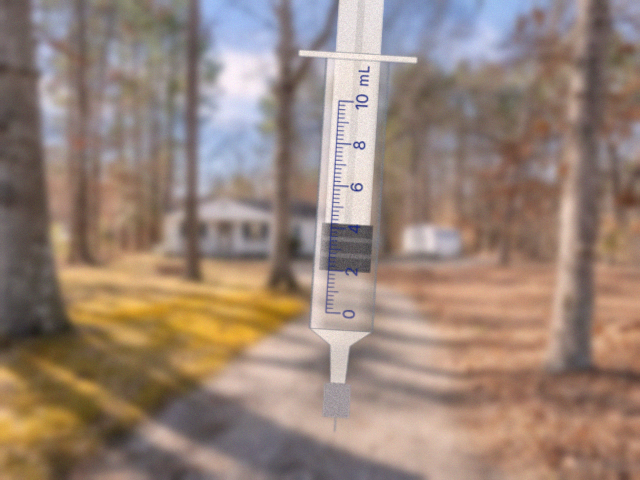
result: {"value": 2, "unit": "mL"}
